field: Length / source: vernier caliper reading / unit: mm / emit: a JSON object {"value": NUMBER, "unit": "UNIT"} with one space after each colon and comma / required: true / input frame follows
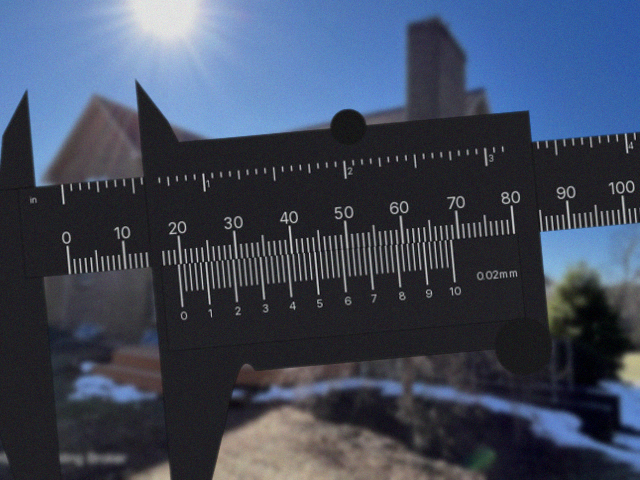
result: {"value": 19.6, "unit": "mm"}
